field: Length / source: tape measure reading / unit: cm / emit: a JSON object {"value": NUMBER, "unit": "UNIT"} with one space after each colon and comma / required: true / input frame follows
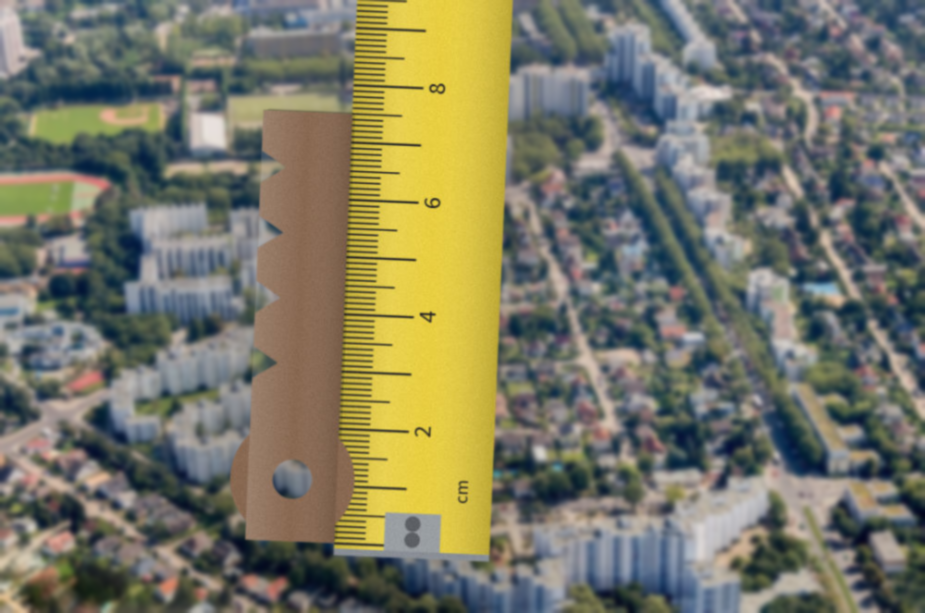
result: {"value": 7.5, "unit": "cm"}
